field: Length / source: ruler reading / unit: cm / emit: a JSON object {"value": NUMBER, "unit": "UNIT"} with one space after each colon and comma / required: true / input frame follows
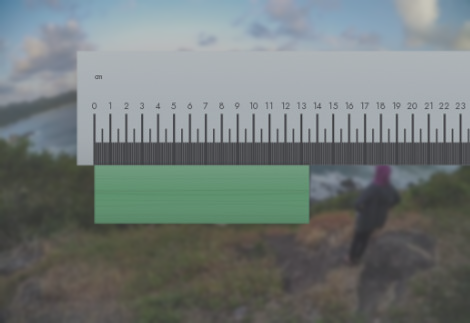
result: {"value": 13.5, "unit": "cm"}
